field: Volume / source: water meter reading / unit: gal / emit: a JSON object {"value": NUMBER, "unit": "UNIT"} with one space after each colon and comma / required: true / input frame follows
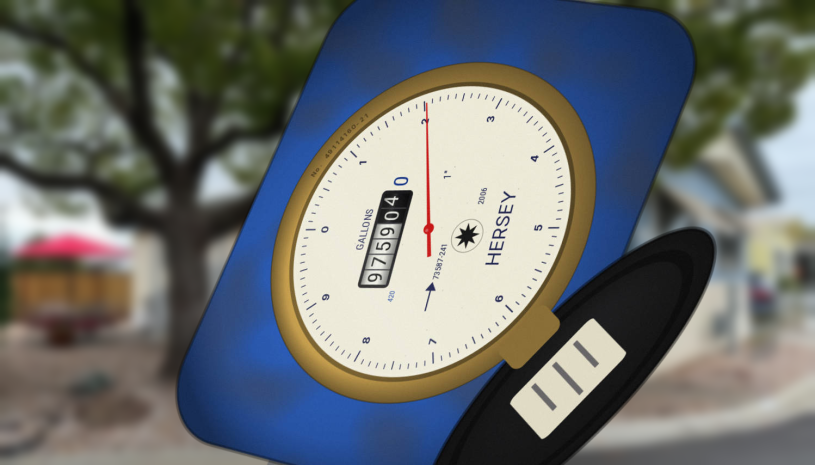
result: {"value": 9759042.0, "unit": "gal"}
